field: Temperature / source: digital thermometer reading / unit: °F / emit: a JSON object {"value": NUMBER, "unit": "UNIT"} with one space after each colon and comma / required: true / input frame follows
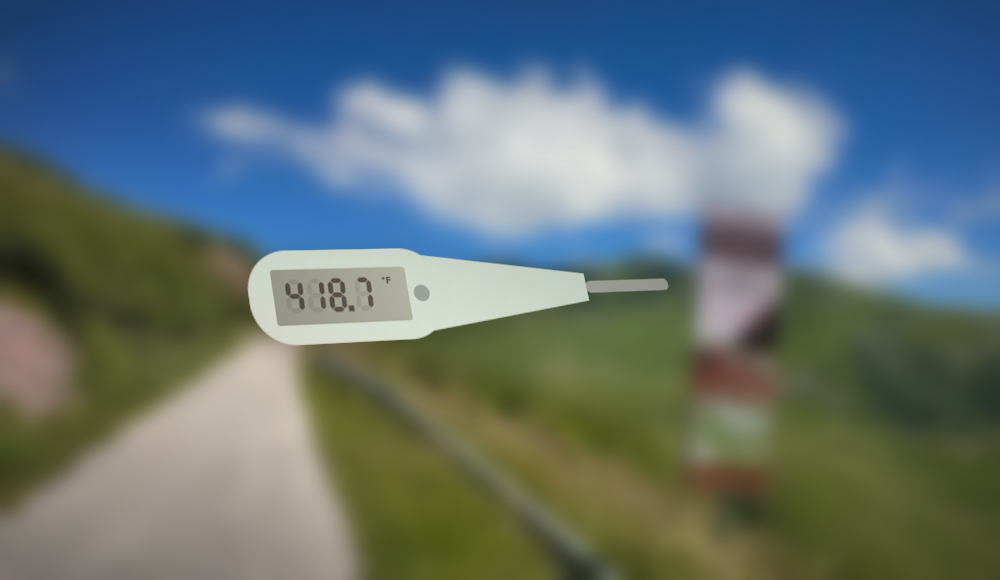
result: {"value": 418.7, "unit": "°F"}
